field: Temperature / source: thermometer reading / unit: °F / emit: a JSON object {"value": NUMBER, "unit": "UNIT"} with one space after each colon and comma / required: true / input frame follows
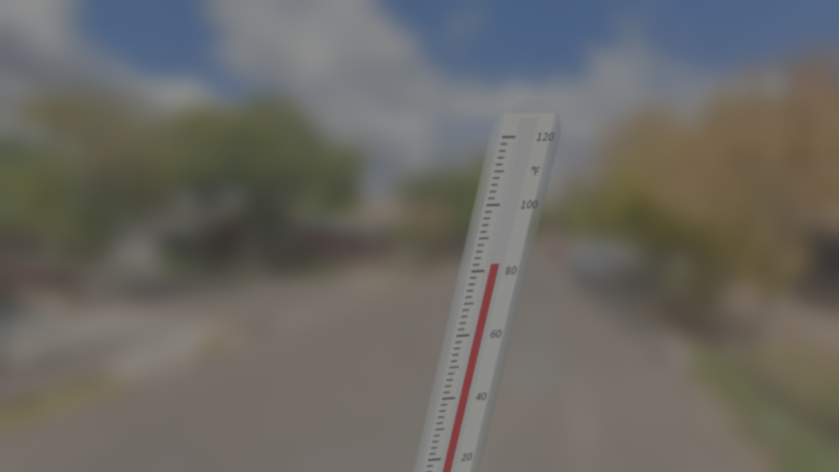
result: {"value": 82, "unit": "°F"}
